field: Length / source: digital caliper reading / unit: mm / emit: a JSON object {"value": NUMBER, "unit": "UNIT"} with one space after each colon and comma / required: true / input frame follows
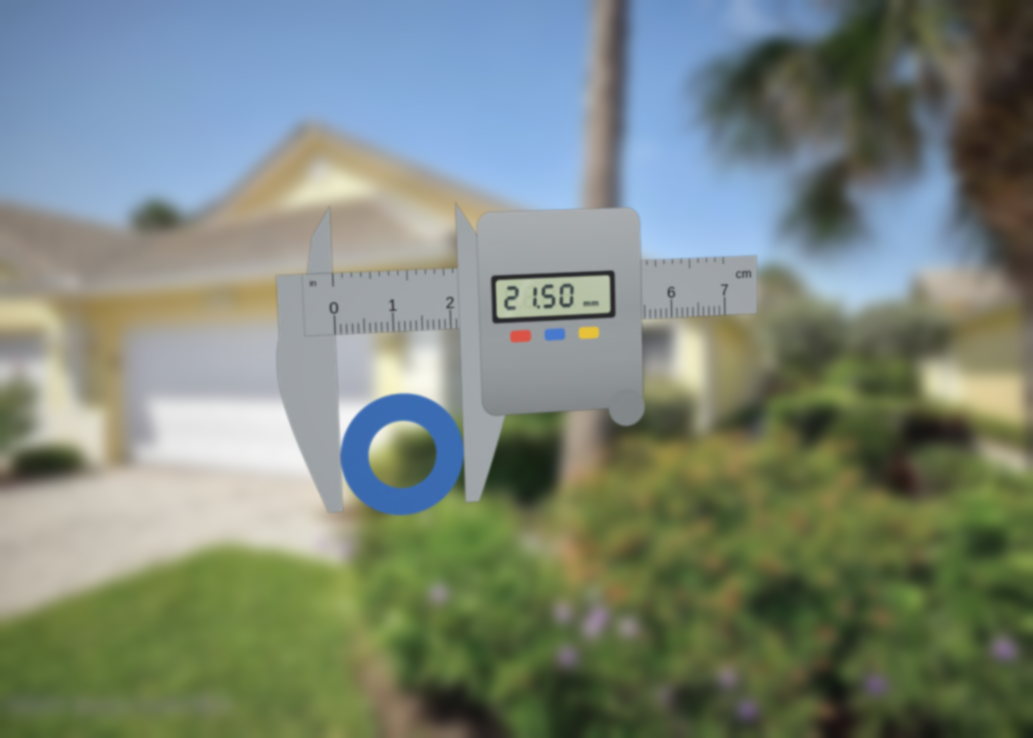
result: {"value": 21.50, "unit": "mm"}
